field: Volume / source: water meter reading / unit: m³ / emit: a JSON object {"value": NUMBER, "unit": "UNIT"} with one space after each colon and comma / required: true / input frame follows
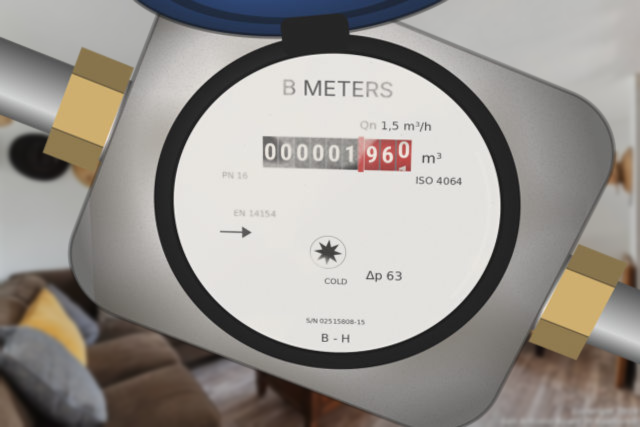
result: {"value": 1.960, "unit": "m³"}
